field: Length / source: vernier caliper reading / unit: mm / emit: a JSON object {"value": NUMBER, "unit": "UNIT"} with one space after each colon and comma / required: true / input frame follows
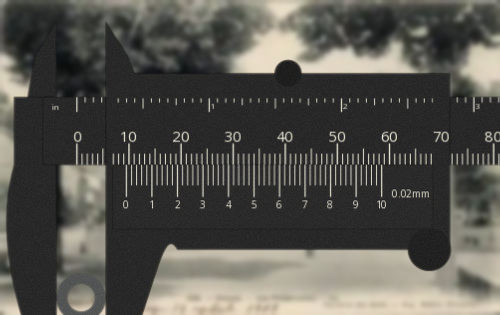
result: {"value": 9.5, "unit": "mm"}
